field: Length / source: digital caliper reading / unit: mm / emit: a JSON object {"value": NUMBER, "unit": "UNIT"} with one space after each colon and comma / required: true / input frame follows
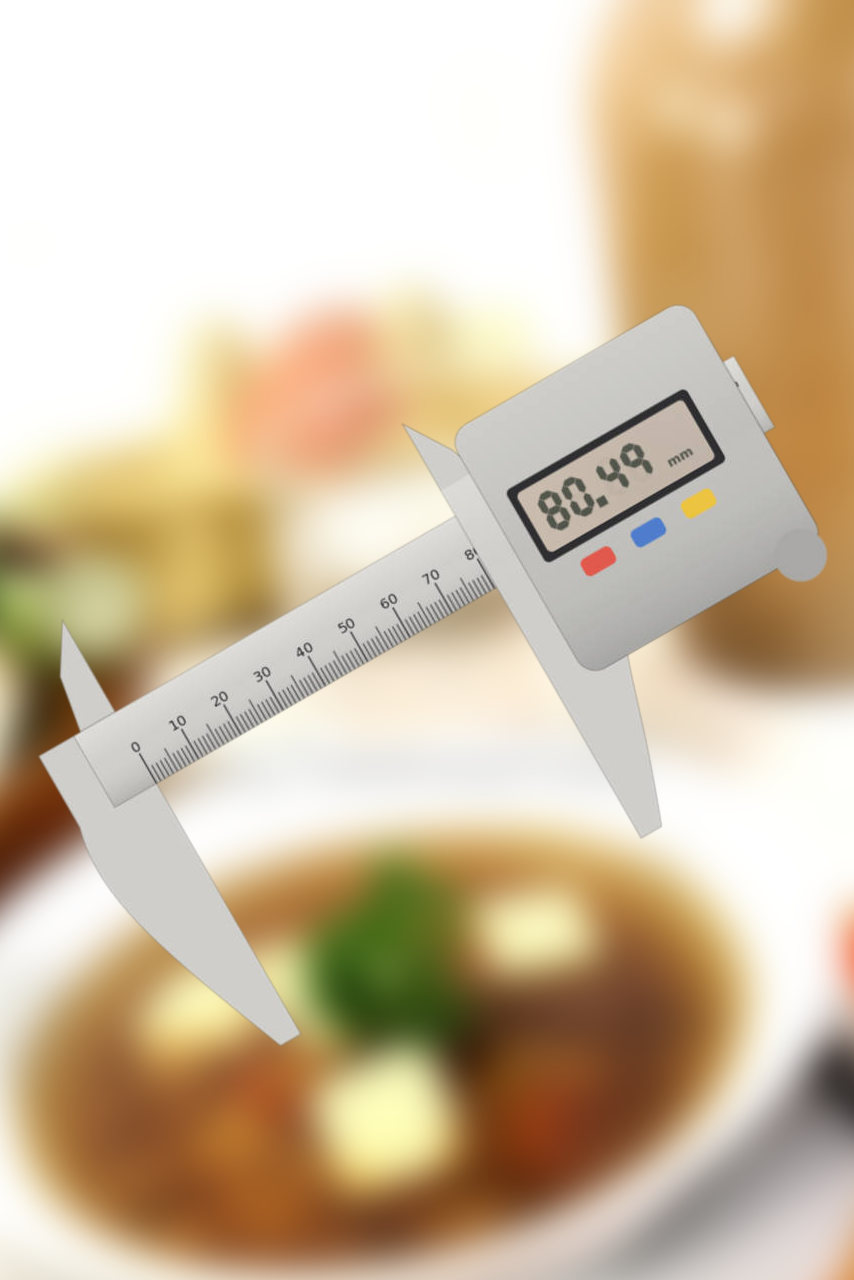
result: {"value": 80.49, "unit": "mm"}
